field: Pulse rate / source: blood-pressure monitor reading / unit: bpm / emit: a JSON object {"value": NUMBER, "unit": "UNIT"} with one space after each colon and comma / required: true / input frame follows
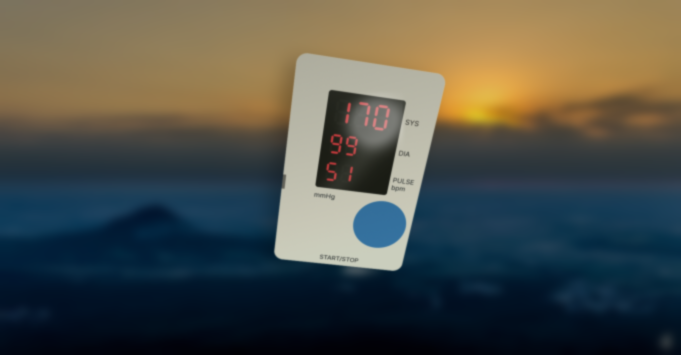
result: {"value": 51, "unit": "bpm"}
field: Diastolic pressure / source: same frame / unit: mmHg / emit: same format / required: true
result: {"value": 99, "unit": "mmHg"}
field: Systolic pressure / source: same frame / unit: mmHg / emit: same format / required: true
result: {"value": 170, "unit": "mmHg"}
